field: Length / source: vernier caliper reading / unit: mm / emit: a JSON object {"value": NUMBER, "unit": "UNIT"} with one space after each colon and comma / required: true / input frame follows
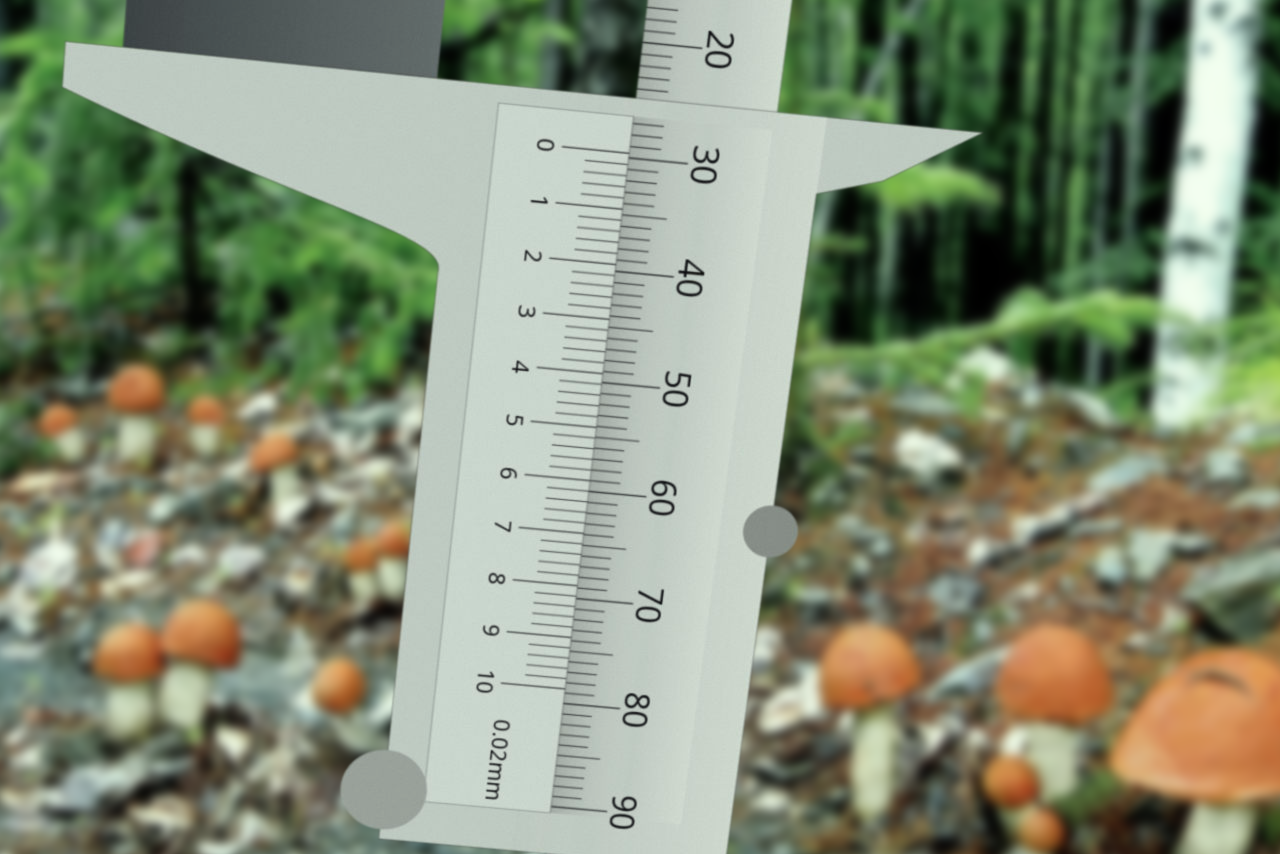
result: {"value": 29.6, "unit": "mm"}
